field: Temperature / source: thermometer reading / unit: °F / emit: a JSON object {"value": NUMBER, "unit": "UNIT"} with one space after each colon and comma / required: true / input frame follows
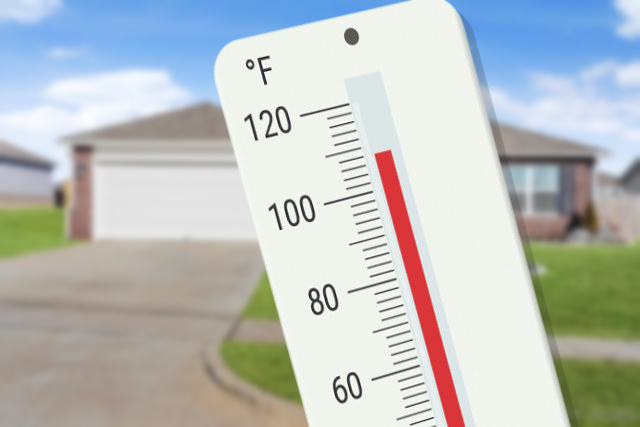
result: {"value": 108, "unit": "°F"}
